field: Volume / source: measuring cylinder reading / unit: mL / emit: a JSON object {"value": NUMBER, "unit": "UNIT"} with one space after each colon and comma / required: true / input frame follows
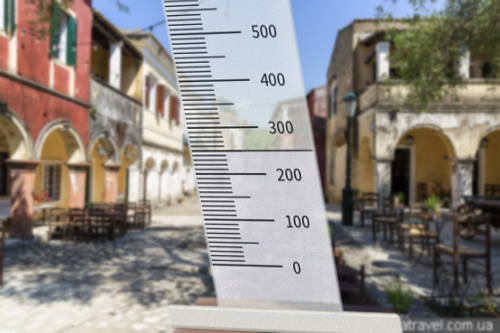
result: {"value": 250, "unit": "mL"}
